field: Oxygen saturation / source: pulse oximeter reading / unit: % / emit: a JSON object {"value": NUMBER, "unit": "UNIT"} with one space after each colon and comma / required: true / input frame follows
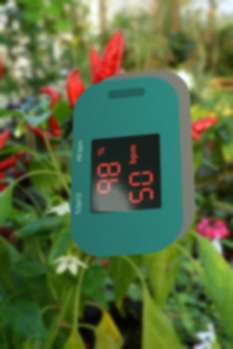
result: {"value": 98, "unit": "%"}
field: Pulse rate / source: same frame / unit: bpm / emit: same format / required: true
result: {"value": 50, "unit": "bpm"}
